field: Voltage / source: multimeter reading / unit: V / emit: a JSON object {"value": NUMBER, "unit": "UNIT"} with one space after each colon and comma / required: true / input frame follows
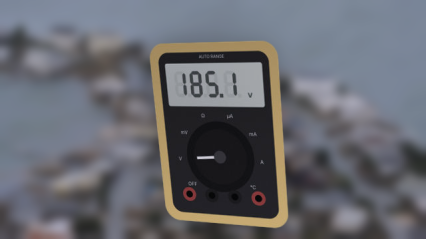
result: {"value": 185.1, "unit": "V"}
